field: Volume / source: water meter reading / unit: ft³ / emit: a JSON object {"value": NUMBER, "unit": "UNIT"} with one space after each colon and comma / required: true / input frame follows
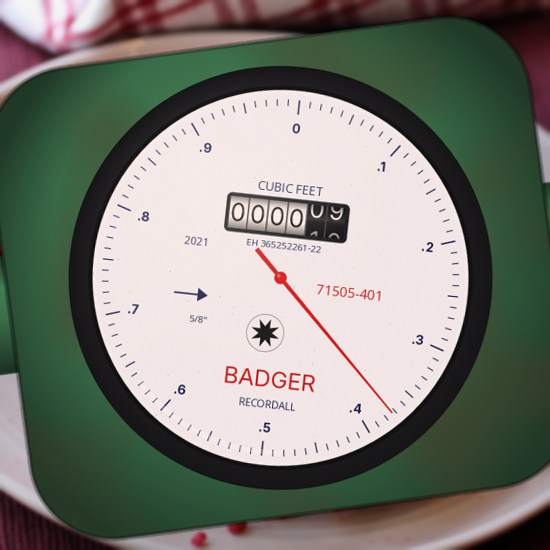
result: {"value": 9.37, "unit": "ft³"}
